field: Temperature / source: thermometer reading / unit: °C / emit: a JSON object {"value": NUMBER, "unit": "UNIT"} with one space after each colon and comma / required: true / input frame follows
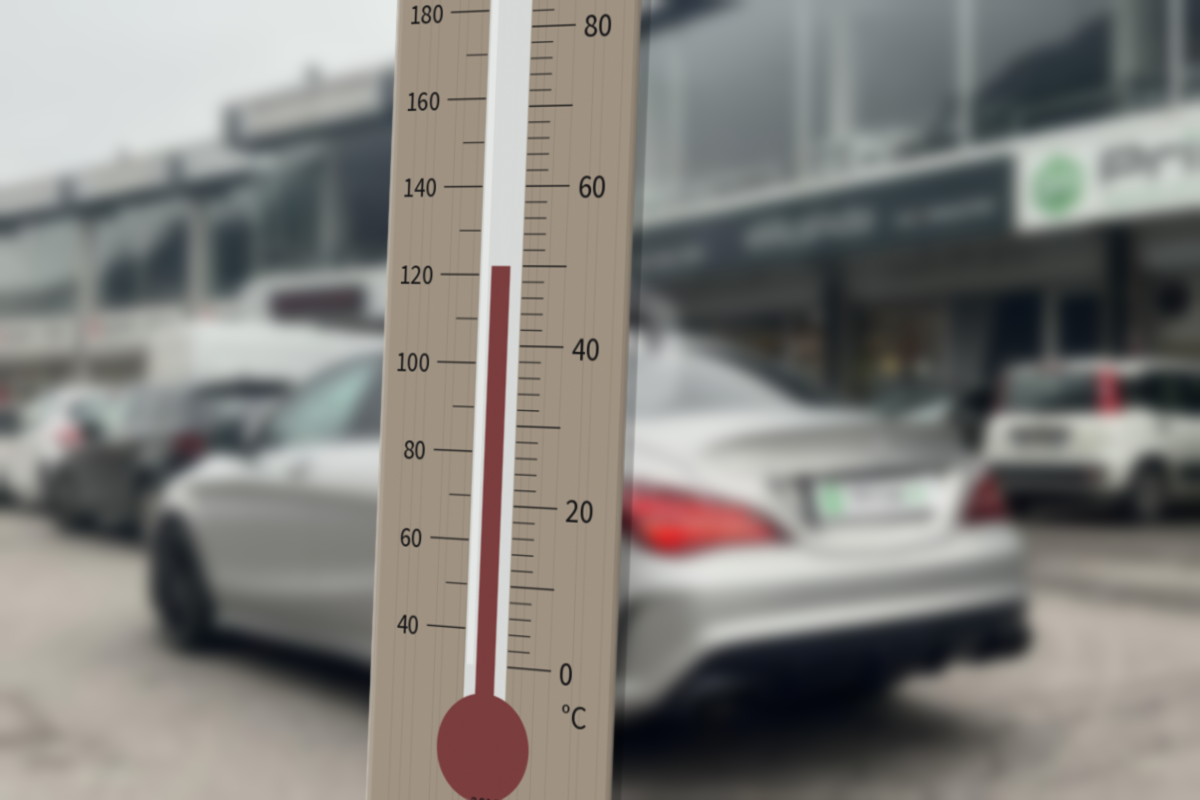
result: {"value": 50, "unit": "°C"}
